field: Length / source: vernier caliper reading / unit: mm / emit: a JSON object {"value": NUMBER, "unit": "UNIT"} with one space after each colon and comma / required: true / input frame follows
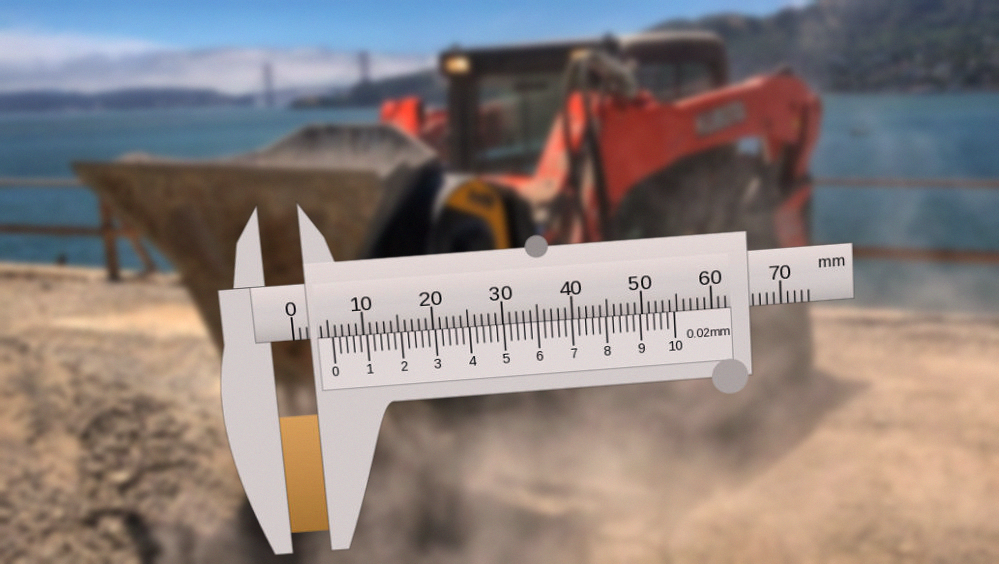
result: {"value": 5.6, "unit": "mm"}
